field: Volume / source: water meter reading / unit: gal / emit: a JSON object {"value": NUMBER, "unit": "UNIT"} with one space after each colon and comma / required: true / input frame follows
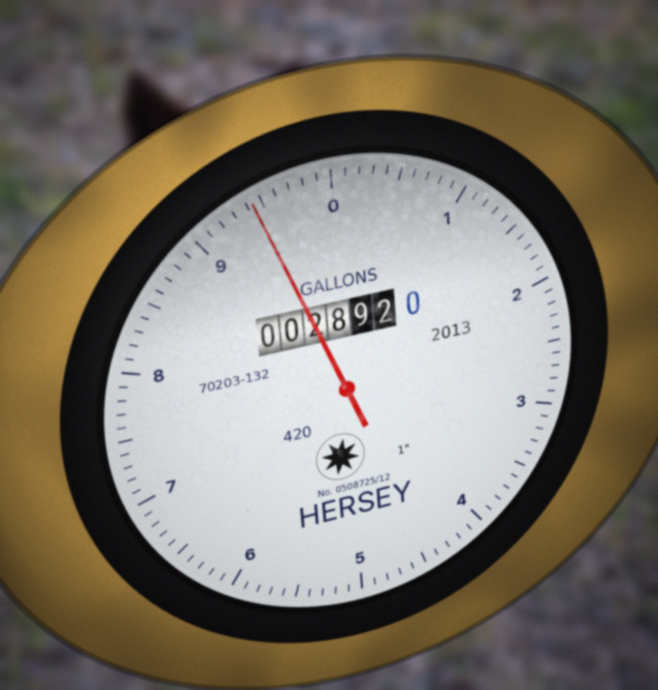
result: {"value": 28919.4, "unit": "gal"}
